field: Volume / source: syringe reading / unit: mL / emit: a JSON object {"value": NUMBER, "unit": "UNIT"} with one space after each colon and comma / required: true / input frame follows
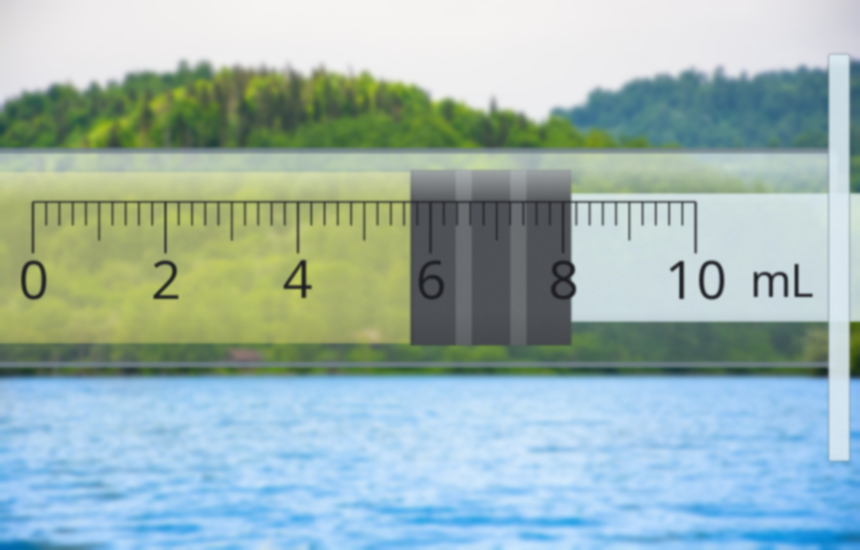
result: {"value": 5.7, "unit": "mL"}
